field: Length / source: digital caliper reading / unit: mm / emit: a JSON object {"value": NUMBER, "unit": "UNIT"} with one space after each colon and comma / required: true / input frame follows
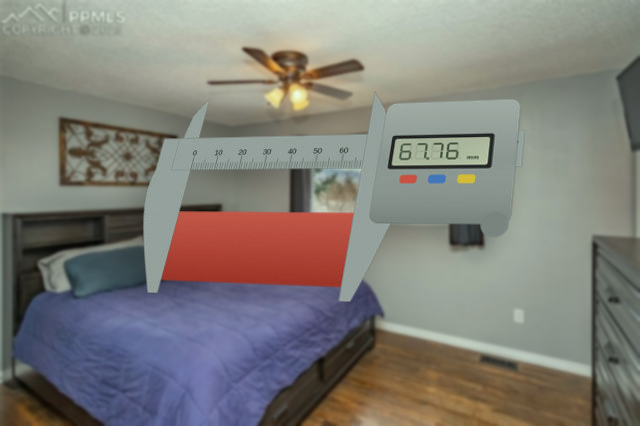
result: {"value": 67.76, "unit": "mm"}
